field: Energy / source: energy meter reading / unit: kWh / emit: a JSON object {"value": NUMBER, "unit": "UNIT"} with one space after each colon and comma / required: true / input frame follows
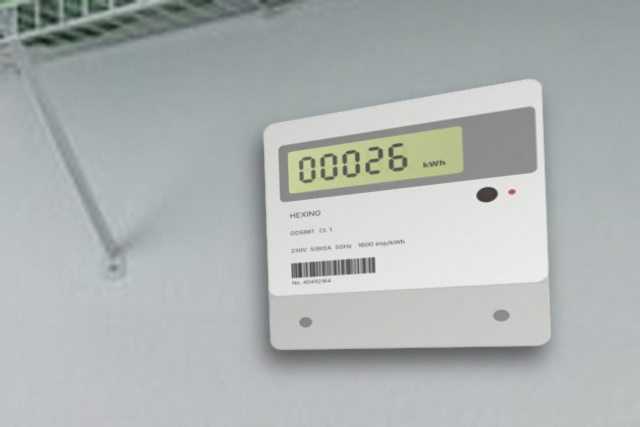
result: {"value": 26, "unit": "kWh"}
